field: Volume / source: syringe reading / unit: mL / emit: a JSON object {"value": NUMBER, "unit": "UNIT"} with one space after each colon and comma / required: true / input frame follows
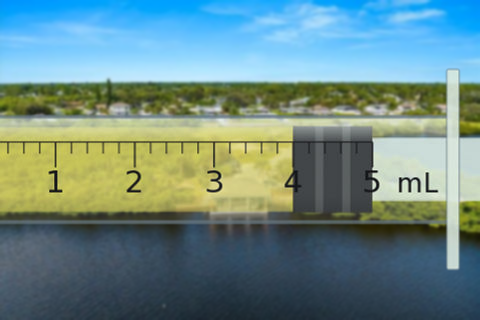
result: {"value": 4, "unit": "mL"}
